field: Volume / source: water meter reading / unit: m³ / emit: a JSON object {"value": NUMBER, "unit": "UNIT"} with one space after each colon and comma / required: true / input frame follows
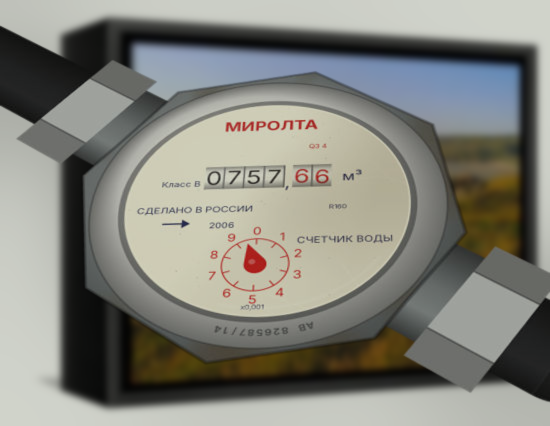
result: {"value": 757.659, "unit": "m³"}
